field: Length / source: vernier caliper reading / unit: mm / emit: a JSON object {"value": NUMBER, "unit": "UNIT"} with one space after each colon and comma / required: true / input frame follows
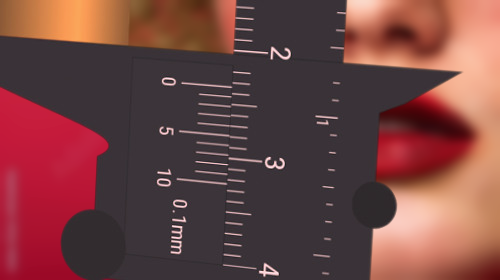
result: {"value": 23.4, "unit": "mm"}
